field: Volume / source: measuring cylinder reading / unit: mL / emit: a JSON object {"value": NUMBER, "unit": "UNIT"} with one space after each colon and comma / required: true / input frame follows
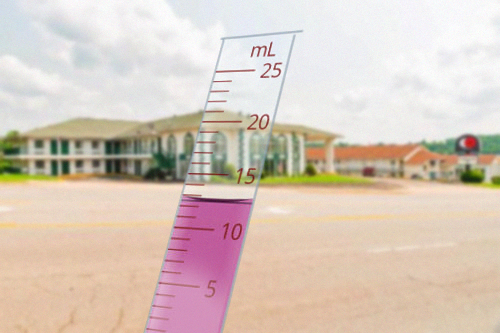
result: {"value": 12.5, "unit": "mL"}
